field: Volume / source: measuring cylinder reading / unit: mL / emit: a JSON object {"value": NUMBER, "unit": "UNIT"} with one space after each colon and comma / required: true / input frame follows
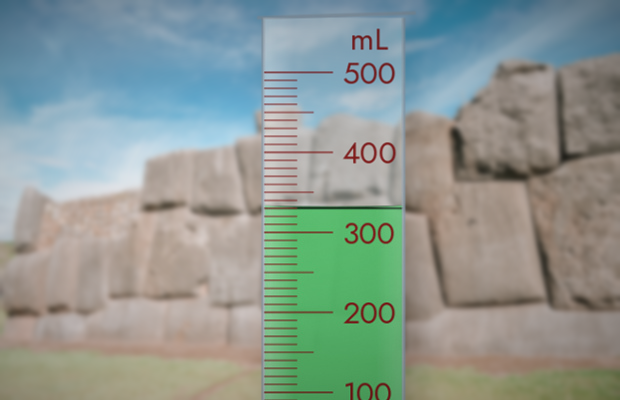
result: {"value": 330, "unit": "mL"}
